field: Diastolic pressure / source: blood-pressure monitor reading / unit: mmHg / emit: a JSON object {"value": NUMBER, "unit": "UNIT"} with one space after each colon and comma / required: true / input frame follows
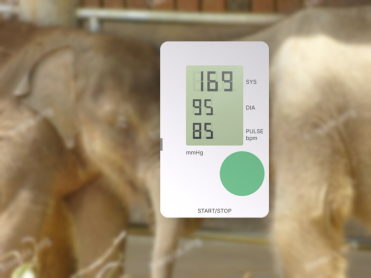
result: {"value": 95, "unit": "mmHg"}
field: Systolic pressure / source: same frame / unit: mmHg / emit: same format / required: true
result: {"value": 169, "unit": "mmHg"}
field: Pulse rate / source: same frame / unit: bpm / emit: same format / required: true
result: {"value": 85, "unit": "bpm"}
